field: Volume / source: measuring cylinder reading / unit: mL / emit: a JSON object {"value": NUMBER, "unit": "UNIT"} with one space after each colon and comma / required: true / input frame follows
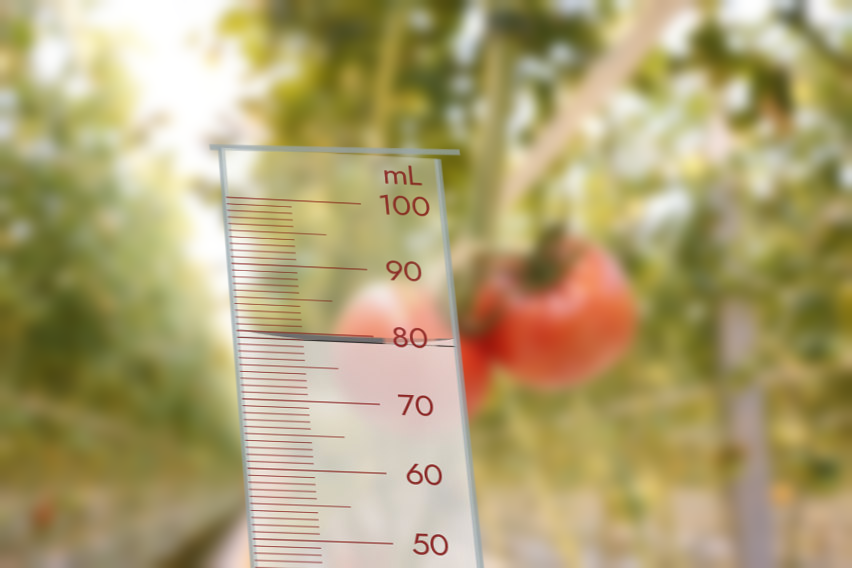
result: {"value": 79, "unit": "mL"}
